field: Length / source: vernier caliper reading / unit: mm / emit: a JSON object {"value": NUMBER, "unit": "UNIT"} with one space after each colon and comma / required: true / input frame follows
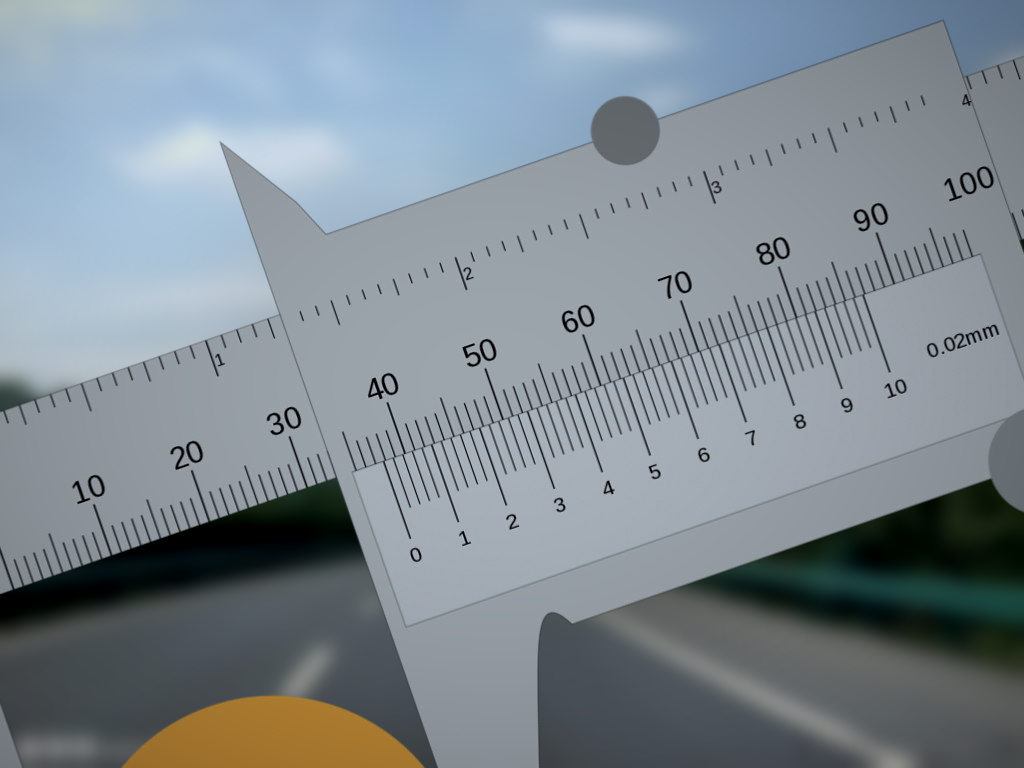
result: {"value": 37.8, "unit": "mm"}
